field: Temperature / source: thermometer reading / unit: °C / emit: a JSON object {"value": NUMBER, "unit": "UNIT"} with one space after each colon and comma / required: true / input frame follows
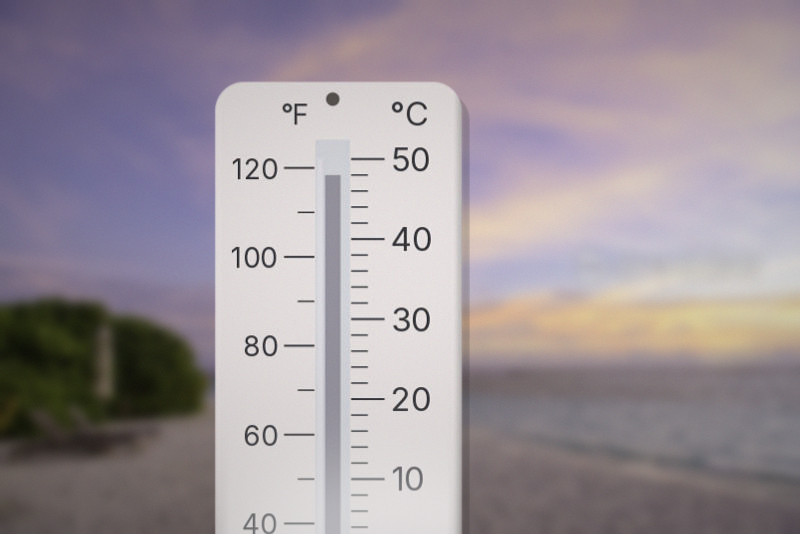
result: {"value": 48, "unit": "°C"}
